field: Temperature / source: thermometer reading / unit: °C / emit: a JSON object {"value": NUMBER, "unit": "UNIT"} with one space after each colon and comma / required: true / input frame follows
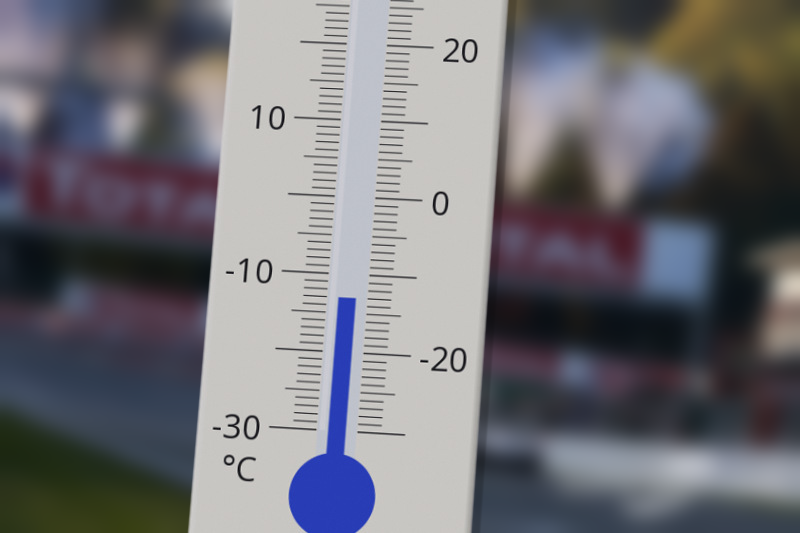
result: {"value": -13, "unit": "°C"}
